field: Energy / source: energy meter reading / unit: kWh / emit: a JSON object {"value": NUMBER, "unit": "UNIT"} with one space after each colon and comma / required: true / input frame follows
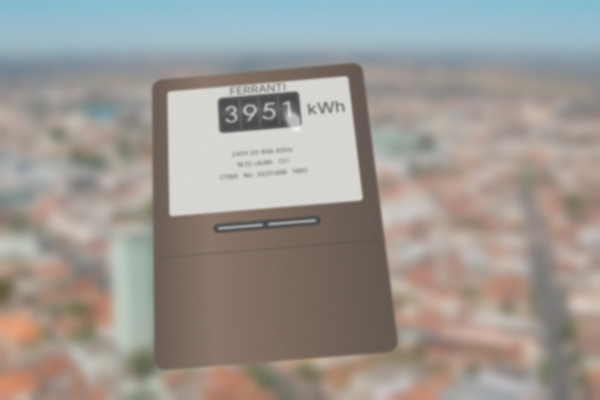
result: {"value": 3951, "unit": "kWh"}
